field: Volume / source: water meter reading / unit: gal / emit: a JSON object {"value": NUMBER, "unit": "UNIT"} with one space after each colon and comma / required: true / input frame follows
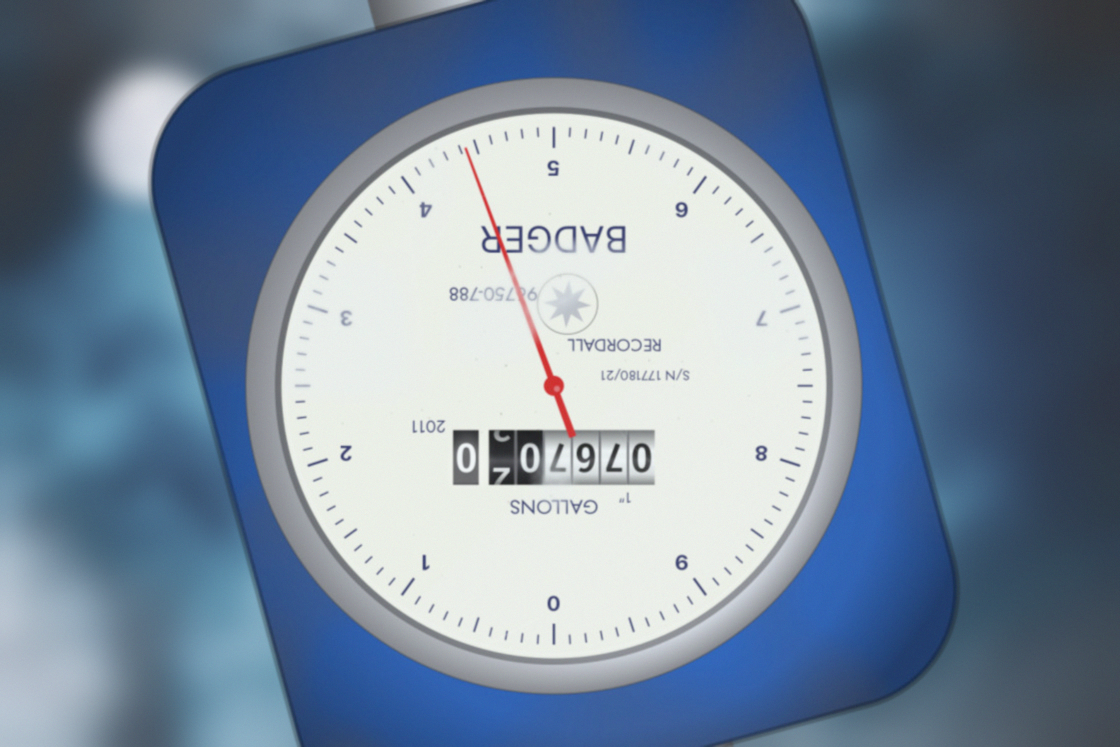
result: {"value": 767024.4, "unit": "gal"}
